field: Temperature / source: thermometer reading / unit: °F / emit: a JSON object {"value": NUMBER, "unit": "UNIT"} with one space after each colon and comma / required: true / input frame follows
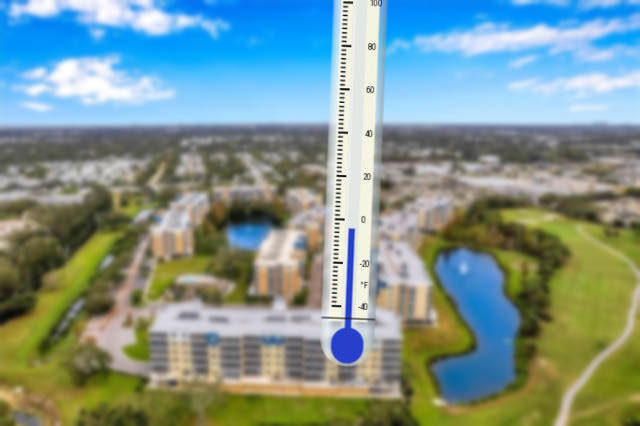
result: {"value": -4, "unit": "°F"}
